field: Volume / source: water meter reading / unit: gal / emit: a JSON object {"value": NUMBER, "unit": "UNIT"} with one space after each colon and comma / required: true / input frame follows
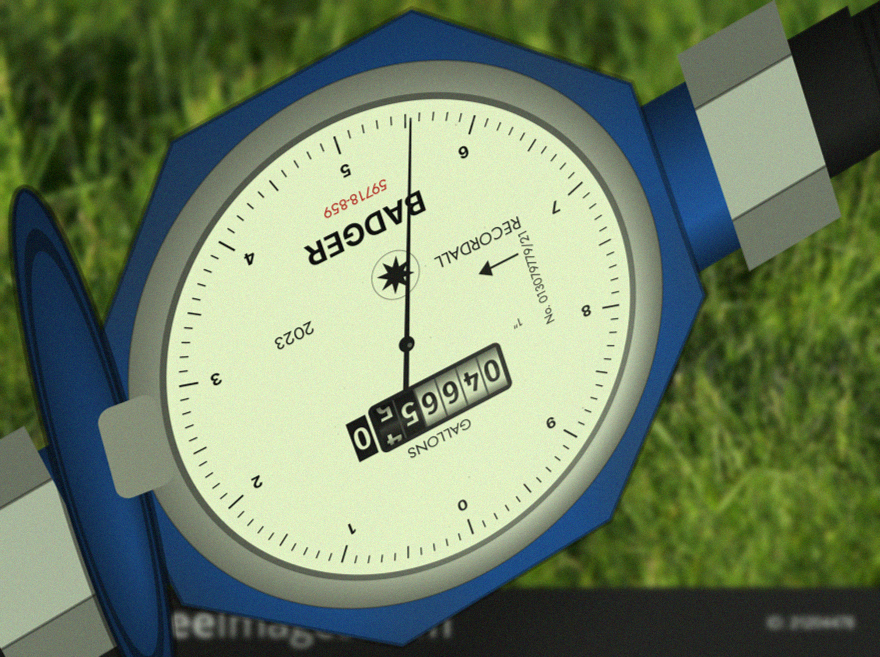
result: {"value": 466545.5, "unit": "gal"}
